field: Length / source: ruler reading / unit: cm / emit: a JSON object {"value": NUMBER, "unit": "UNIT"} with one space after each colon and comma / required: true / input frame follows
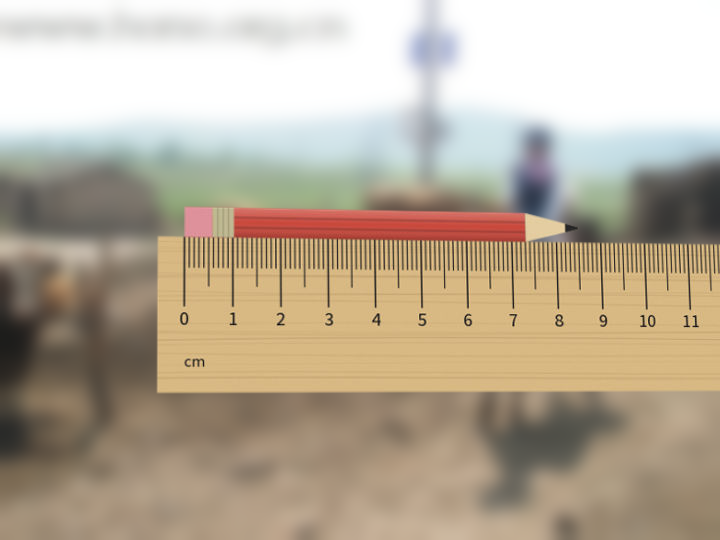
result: {"value": 8.5, "unit": "cm"}
